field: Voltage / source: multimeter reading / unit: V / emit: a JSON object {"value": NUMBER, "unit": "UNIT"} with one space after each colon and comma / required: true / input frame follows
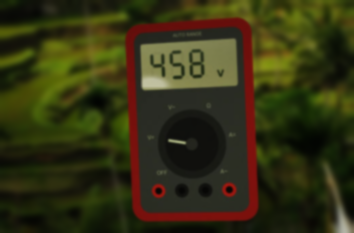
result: {"value": 458, "unit": "V"}
